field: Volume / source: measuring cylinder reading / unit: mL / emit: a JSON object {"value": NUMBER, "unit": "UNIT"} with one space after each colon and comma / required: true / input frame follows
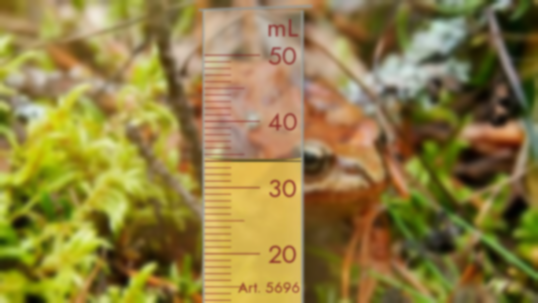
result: {"value": 34, "unit": "mL"}
